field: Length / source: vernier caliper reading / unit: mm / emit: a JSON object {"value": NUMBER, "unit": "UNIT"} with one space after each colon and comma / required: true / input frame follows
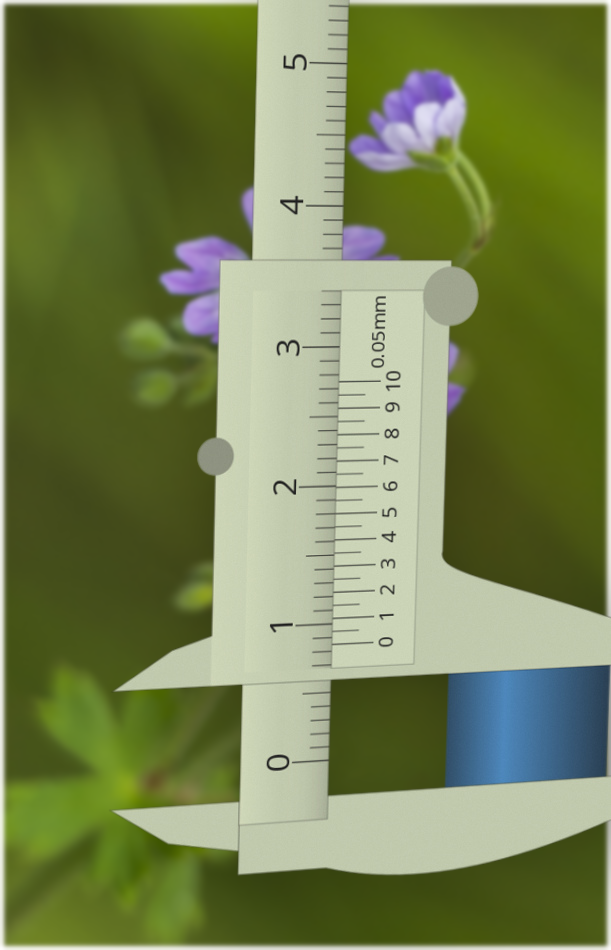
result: {"value": 8.5, "unit": "mm"}
